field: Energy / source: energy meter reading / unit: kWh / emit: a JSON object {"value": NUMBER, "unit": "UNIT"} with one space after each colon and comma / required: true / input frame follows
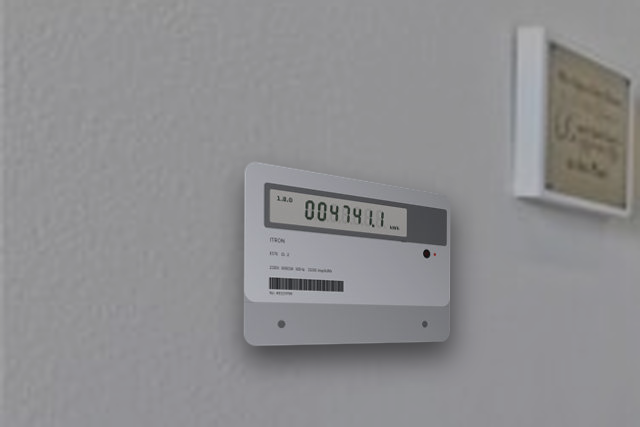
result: {"value": 4741.1, "unit": "kWh"}
